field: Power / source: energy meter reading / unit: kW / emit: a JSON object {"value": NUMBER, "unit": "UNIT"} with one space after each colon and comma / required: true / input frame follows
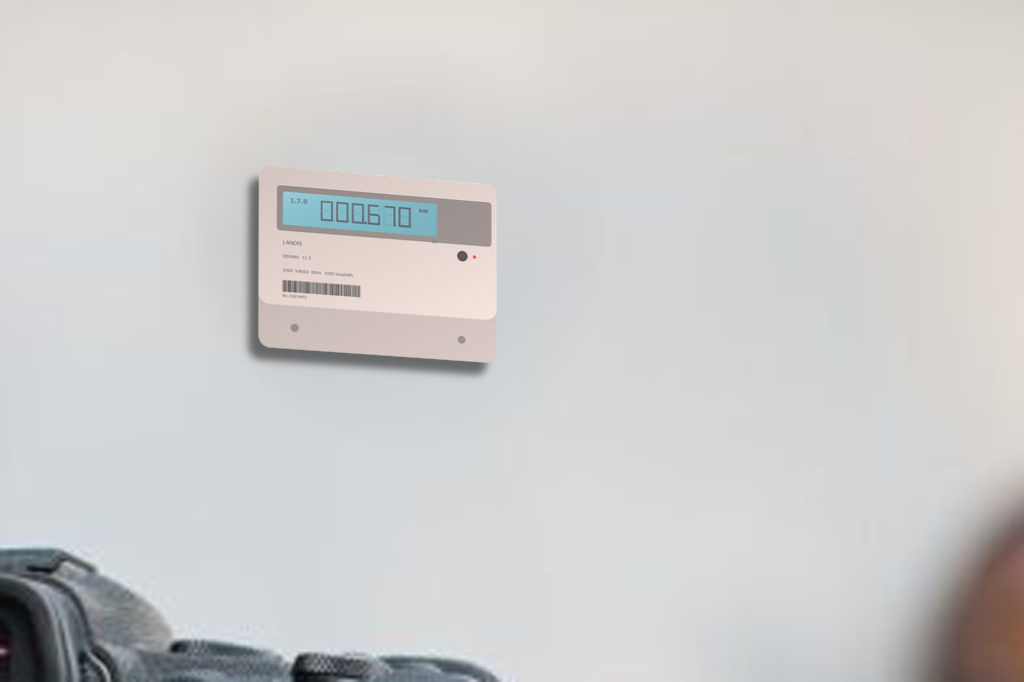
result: {"value": 0.670, "unit": "kW"}
